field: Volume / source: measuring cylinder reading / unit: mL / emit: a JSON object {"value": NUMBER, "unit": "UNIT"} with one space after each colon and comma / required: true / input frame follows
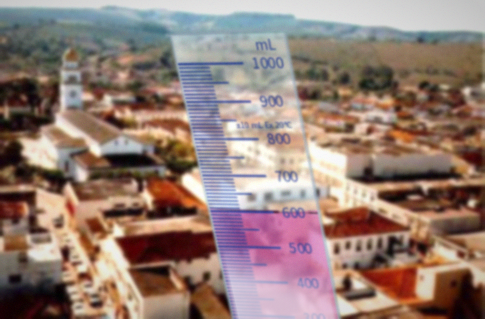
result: {"value": 600, "unit": "mL"}
